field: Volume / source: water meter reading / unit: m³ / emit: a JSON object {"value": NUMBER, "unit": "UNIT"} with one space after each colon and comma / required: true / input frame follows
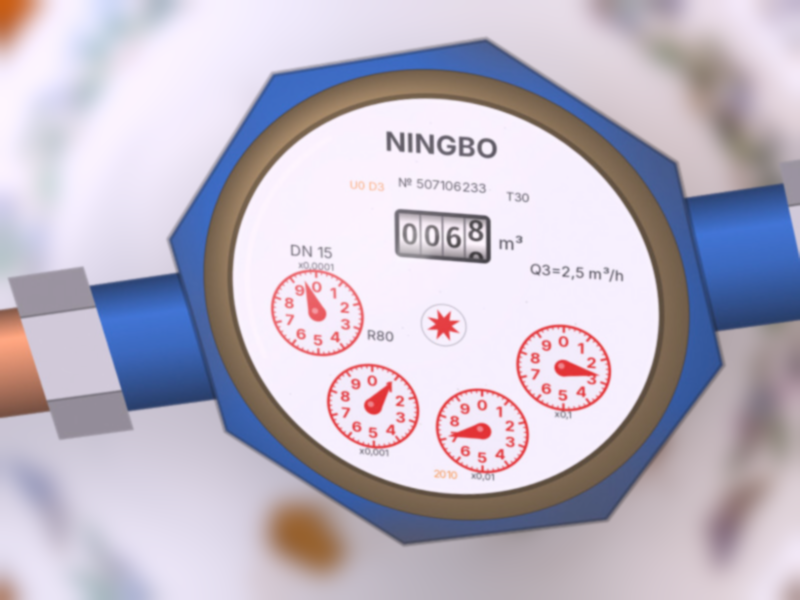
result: {"value": 68.2709, "unit": "m³"}
